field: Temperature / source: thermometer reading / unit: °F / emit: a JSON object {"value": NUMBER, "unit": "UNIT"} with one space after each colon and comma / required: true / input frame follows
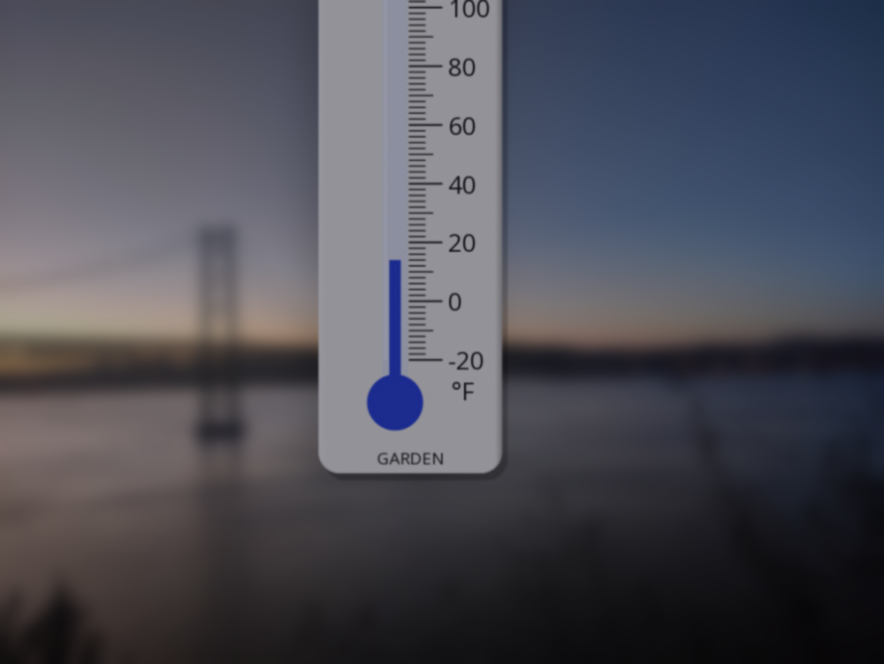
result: {"value": 14, "unit": "°F"}
